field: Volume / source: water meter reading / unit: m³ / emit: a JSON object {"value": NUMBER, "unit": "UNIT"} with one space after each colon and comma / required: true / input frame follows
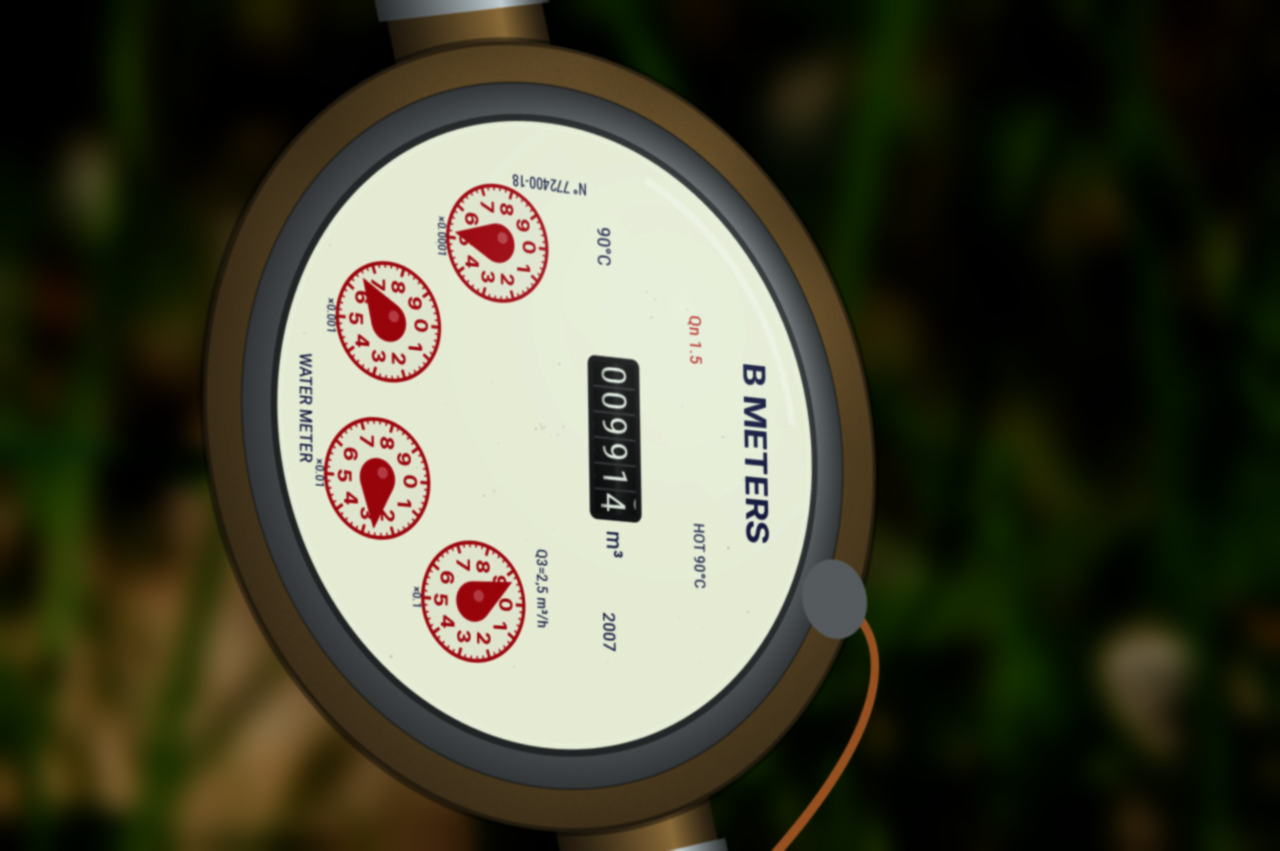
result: {"value": 9913.9265, "unit": "m³"}
